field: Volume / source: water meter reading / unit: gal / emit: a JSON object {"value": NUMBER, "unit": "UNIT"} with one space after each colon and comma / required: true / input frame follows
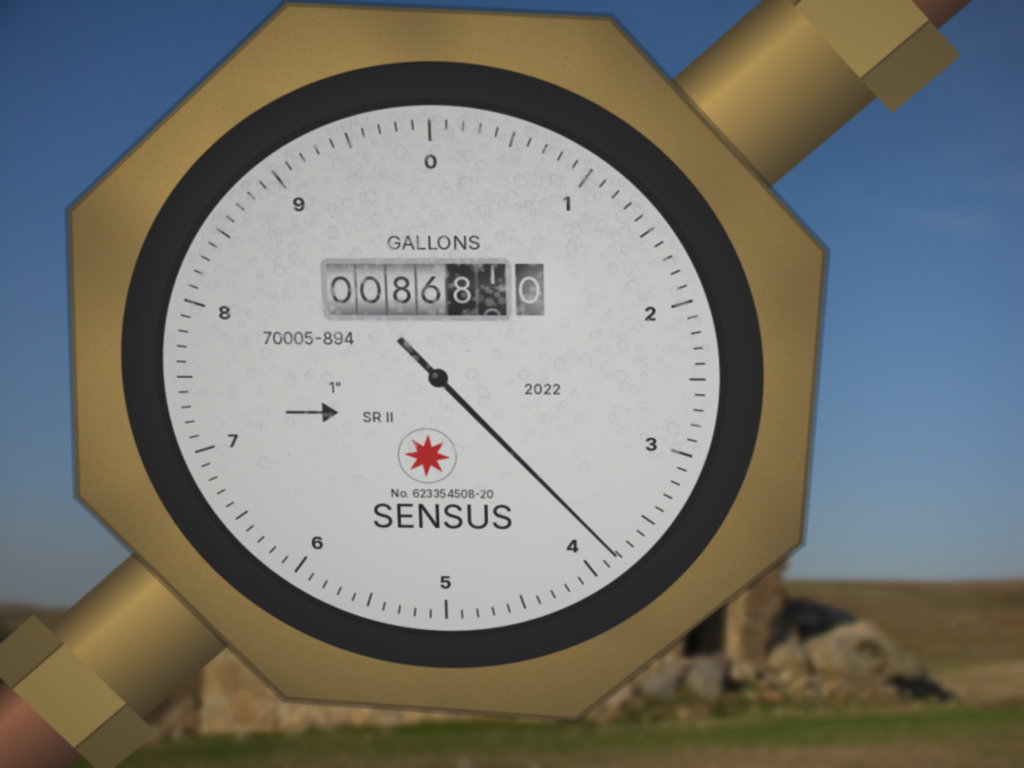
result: {"value": 86813.8, "unit": "gal"}
